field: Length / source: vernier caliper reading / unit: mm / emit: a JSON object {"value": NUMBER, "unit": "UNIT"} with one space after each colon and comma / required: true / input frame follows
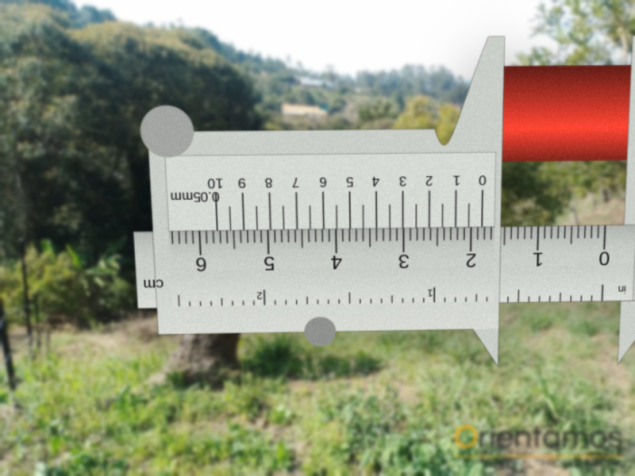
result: {"value": 18.4, "unit": "mm"}
